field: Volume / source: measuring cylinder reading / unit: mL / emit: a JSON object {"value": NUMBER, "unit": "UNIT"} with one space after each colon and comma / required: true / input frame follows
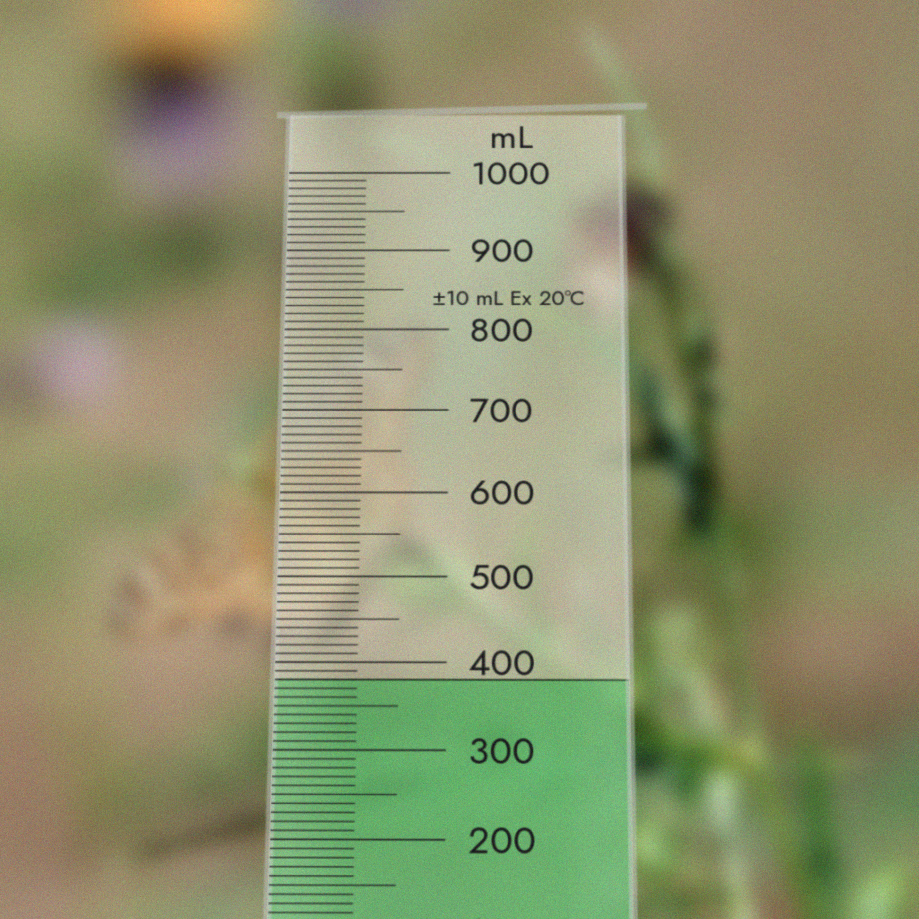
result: {"value": 380, "unit": "mL"}
